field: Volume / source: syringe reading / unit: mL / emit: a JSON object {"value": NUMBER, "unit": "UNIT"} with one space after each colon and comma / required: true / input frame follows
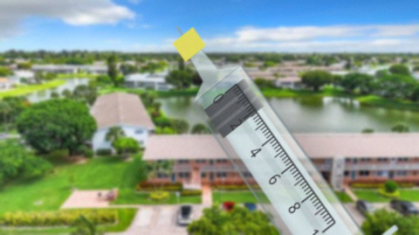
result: {"value": 0, "unit": "mL"}
